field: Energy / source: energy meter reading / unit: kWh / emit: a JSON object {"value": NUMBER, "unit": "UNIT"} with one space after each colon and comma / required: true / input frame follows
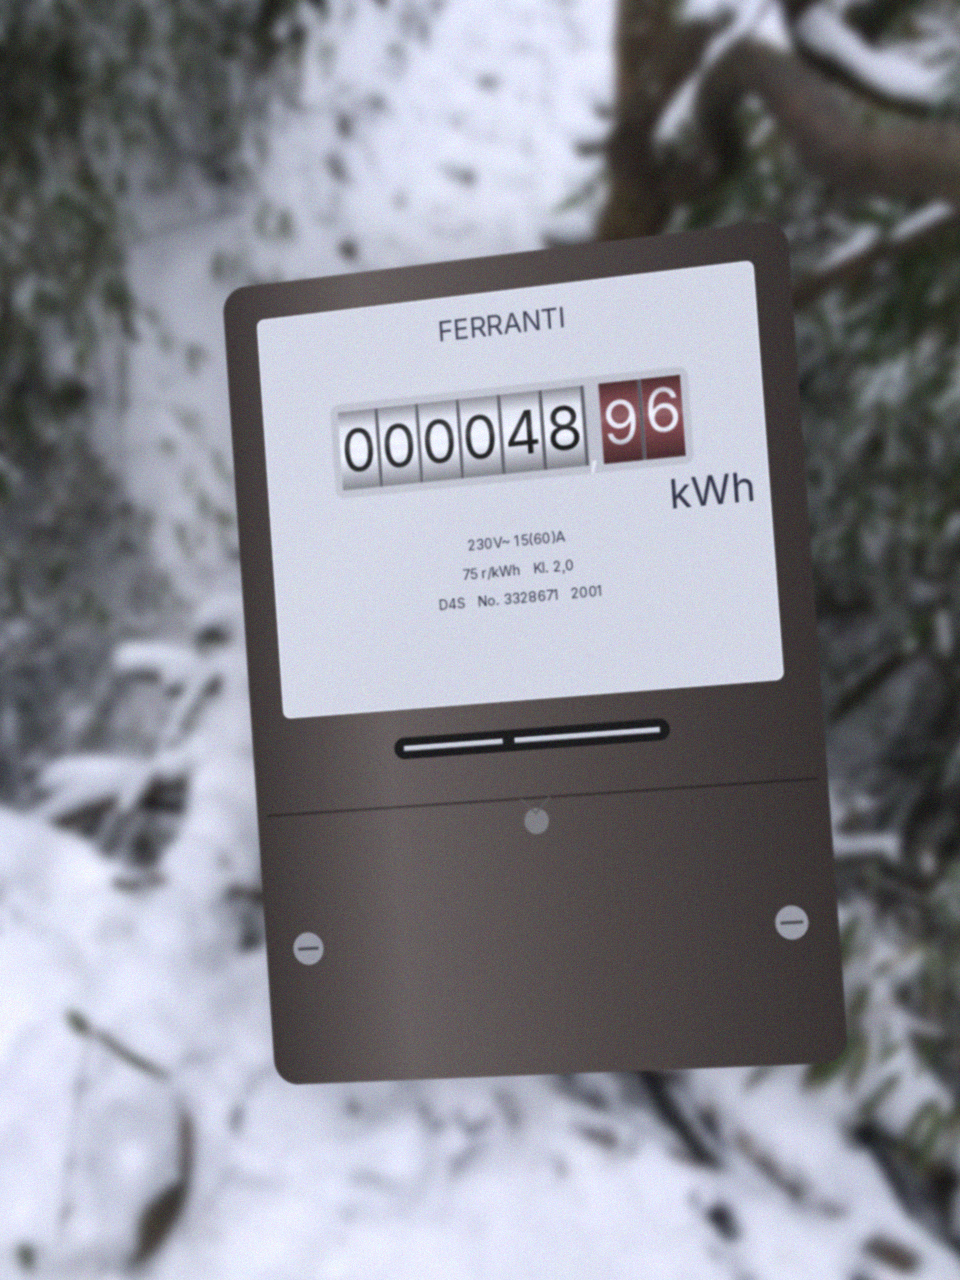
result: {"value": 48.96, "unit": "kWh"}
